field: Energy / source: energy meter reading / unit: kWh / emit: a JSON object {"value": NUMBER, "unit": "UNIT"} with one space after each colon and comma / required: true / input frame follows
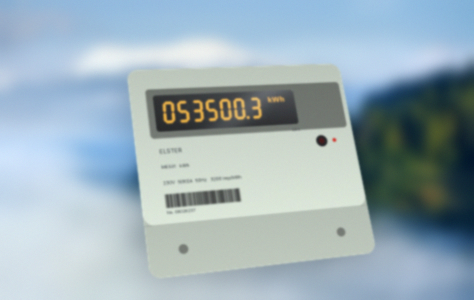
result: {"value": 53500.3, "unit": "kWh"}
